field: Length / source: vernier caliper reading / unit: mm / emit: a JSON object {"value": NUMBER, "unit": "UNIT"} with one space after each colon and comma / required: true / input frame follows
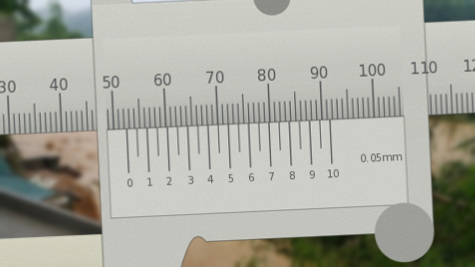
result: {"value": 52.5, "unit": "mm"}
